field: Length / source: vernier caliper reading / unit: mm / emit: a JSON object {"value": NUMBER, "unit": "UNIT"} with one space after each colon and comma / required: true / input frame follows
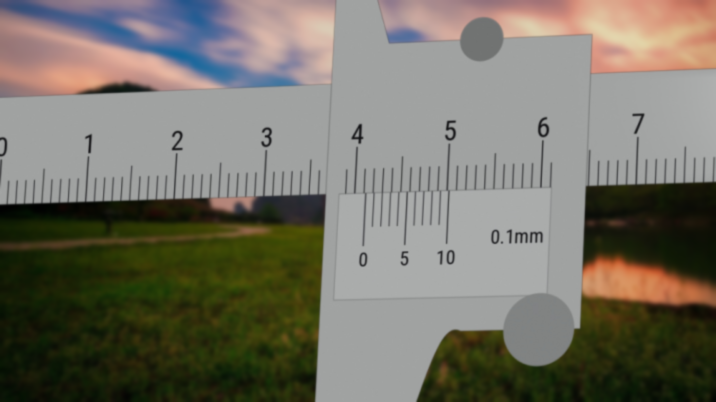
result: {"value": 41.2, "unit": "mm"}
